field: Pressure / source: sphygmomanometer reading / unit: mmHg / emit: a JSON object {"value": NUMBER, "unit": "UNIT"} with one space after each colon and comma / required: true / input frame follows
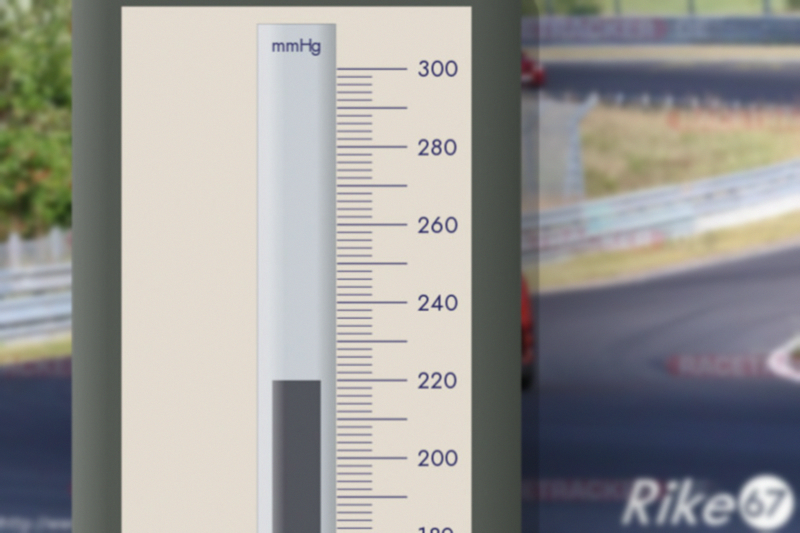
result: {"value": 220, "unit": "mmHg"}
